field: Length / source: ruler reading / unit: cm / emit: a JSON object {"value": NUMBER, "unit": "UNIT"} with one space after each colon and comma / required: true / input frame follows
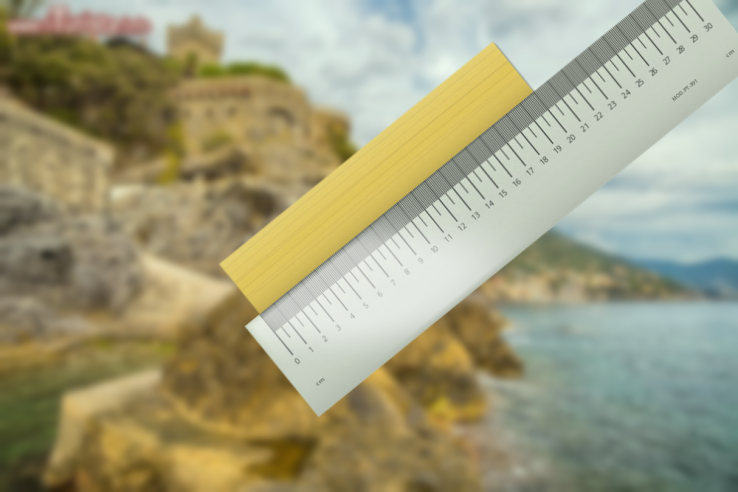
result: {"value": 20, "unit": "cm"}
